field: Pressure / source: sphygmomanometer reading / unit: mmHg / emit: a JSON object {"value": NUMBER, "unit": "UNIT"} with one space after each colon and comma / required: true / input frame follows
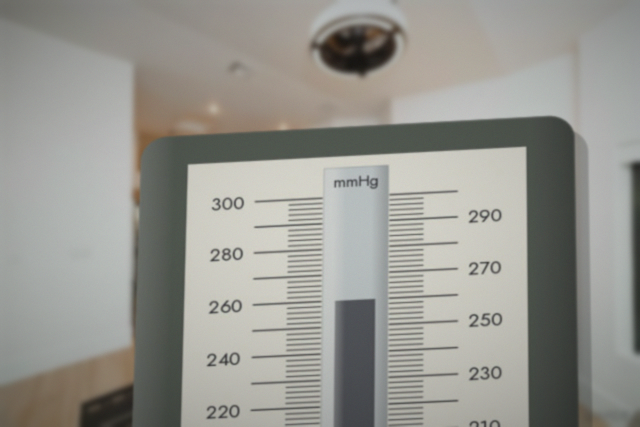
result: {"value": 260, "unit": "mmHg"}
